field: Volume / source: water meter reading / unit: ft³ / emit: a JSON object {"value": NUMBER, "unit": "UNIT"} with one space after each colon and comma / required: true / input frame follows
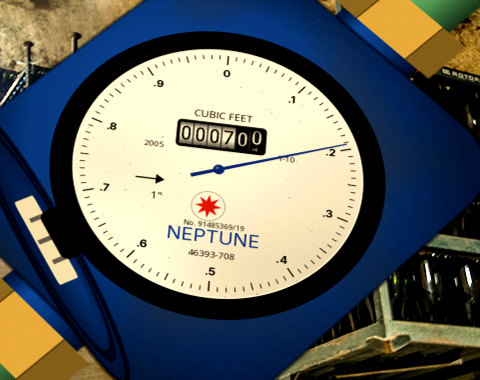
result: {"value": 700.19, "unit": "ft³"}
